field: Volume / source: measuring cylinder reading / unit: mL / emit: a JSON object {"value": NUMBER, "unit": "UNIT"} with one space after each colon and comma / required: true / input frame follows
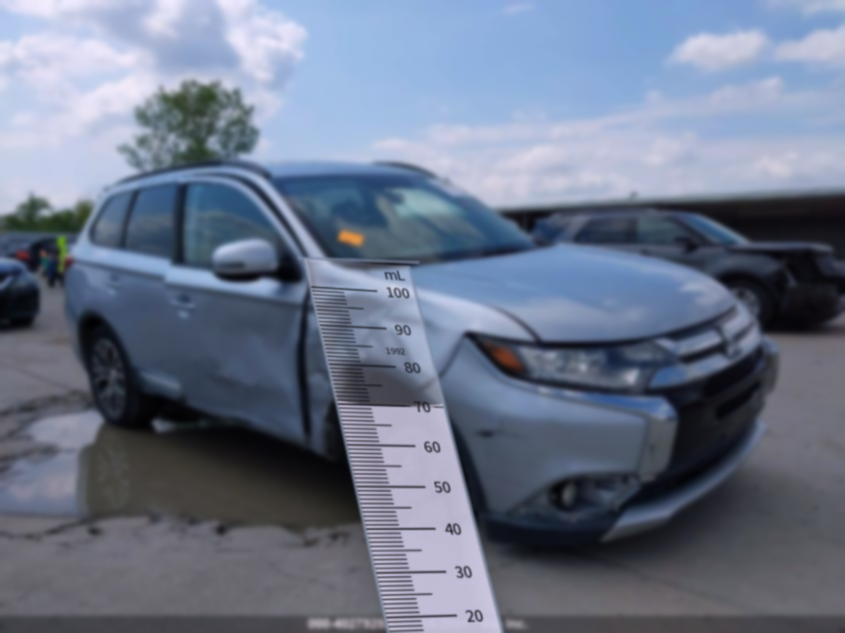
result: {"value": 70, "unit": "mL"}
